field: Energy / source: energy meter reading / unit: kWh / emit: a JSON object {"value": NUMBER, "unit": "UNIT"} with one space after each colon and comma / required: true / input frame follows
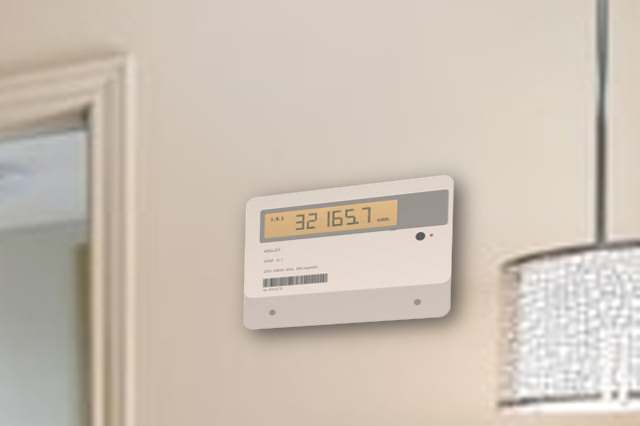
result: {"value": 32165.7, "unit": "kWh"}
